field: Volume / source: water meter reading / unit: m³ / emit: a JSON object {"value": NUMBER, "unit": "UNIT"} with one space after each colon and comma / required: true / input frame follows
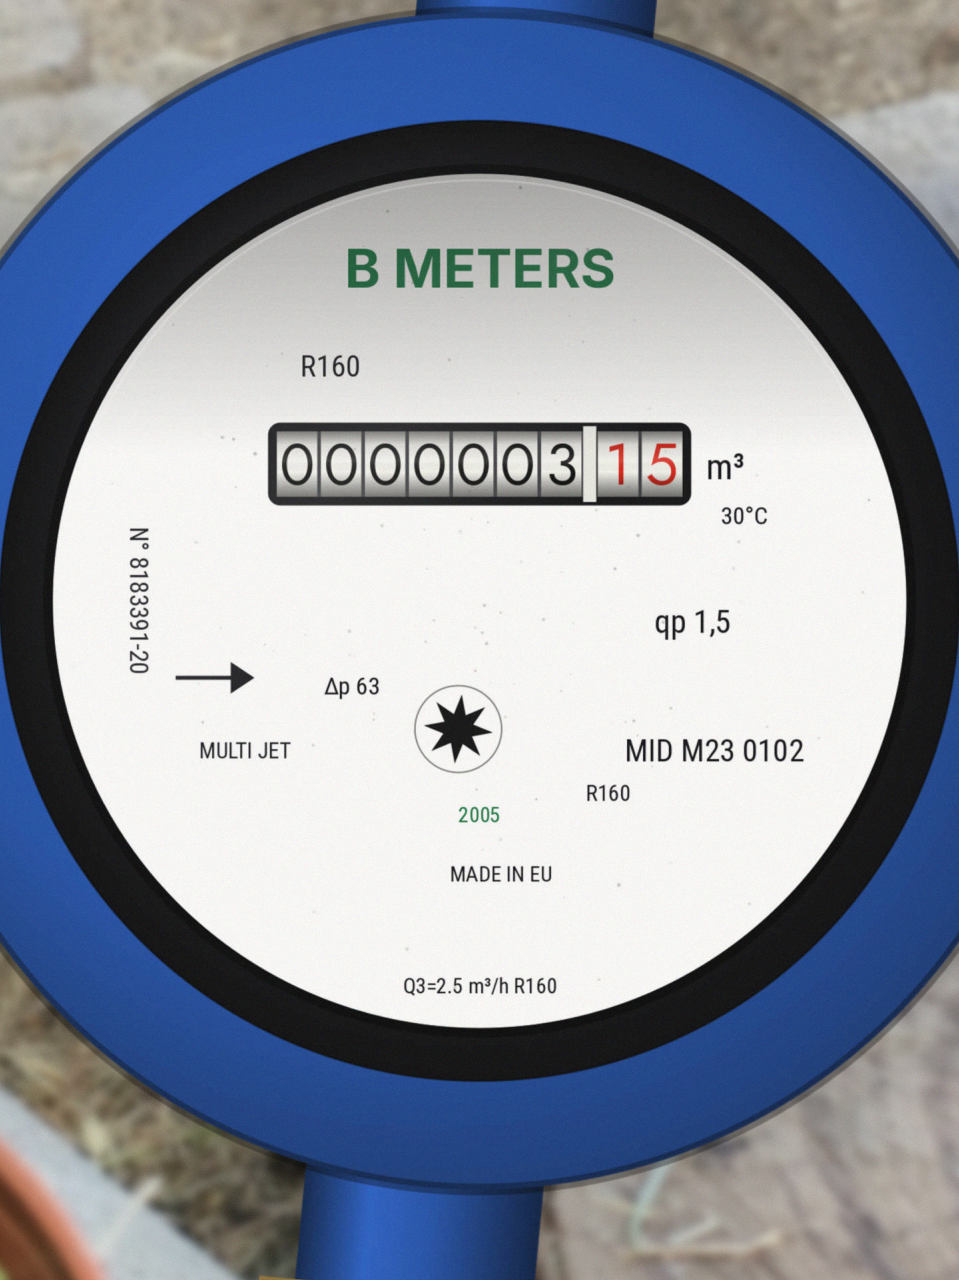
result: {"value": 3.15, "unit": "m³"}
